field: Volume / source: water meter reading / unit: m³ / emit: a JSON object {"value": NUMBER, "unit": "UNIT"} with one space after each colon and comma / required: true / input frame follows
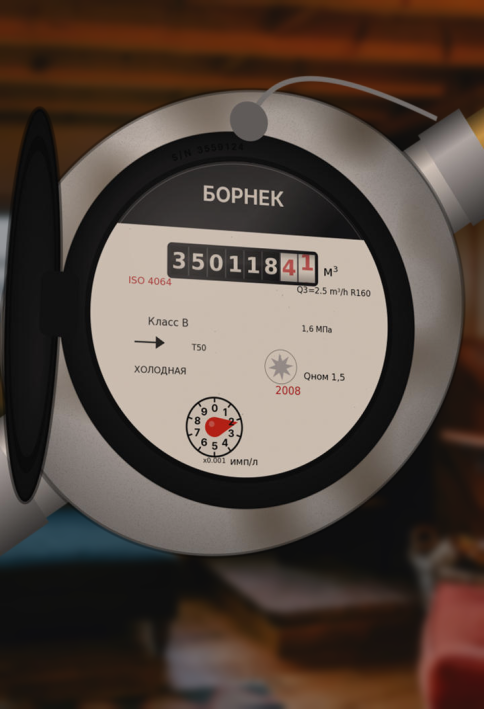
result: {"value": 350118.412, "unit": "m³"}
